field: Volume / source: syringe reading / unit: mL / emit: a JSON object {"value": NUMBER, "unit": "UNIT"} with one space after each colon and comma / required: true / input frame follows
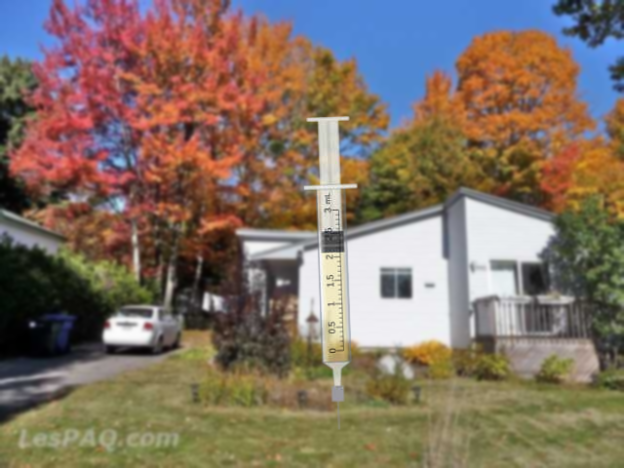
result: {"value": 2.1, "unit": "mL"}
